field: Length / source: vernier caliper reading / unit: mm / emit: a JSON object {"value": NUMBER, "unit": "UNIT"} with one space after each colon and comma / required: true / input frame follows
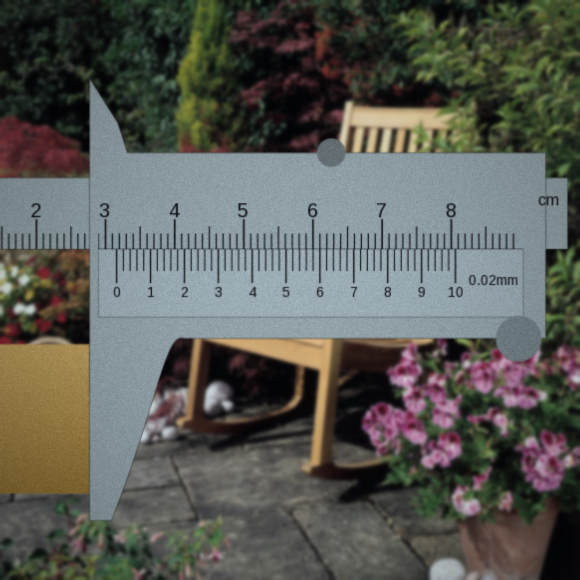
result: {"value": 31.6, "unit": "mm"}
